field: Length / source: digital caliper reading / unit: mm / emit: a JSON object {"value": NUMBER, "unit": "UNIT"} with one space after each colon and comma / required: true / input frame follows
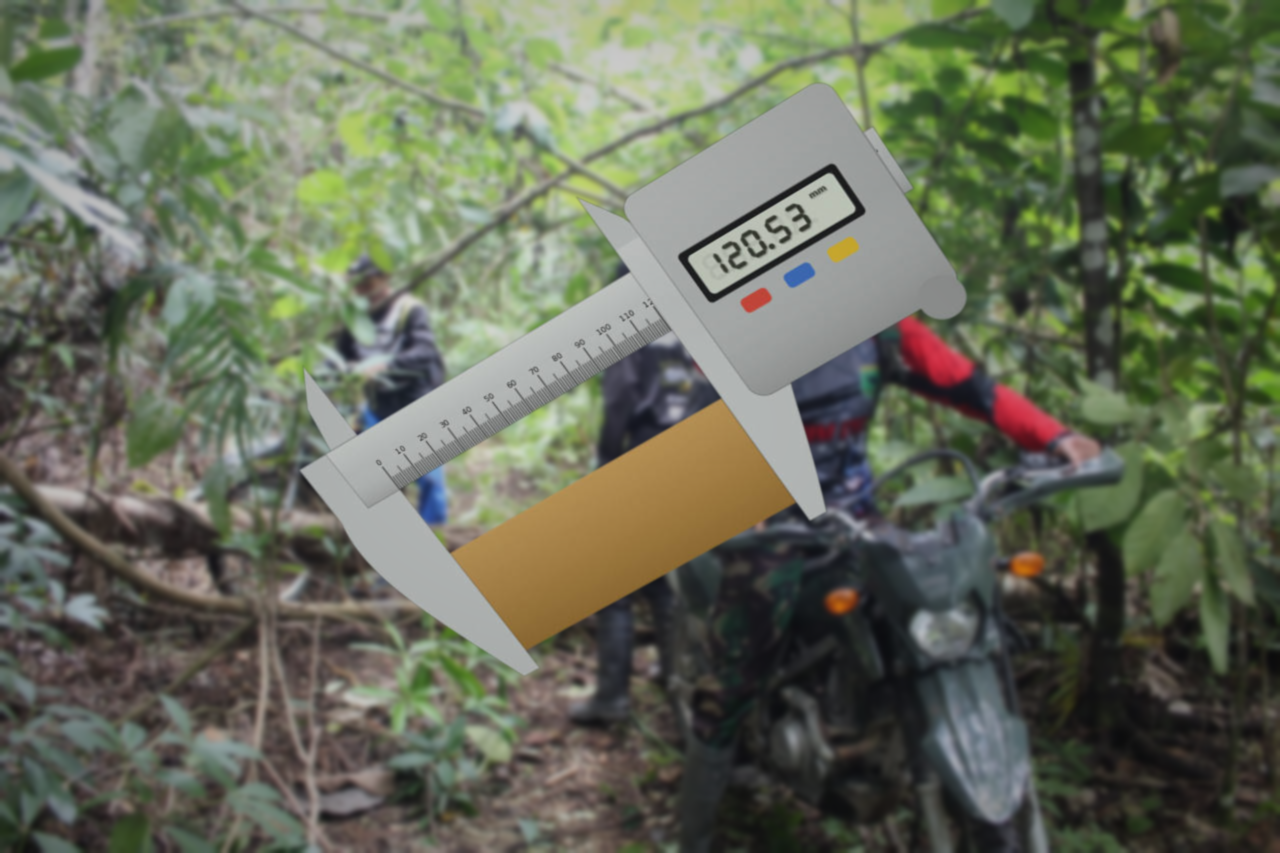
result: {"value": 120.53, "unit": "mm"}
